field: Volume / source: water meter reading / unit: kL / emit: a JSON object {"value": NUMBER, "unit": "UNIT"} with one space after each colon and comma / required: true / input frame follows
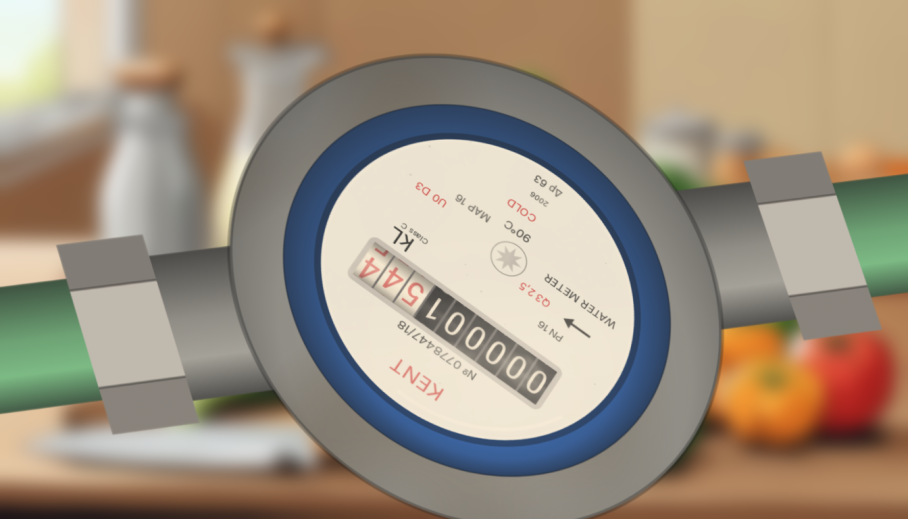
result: {"value": 1.544, "unit": "kL"}
